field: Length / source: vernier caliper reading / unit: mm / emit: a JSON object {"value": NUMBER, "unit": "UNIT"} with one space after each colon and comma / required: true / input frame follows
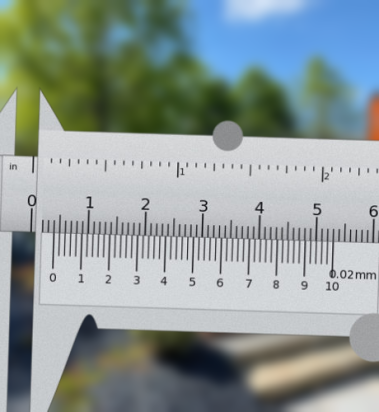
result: {"value": 4.0, "unit": "mm"}
